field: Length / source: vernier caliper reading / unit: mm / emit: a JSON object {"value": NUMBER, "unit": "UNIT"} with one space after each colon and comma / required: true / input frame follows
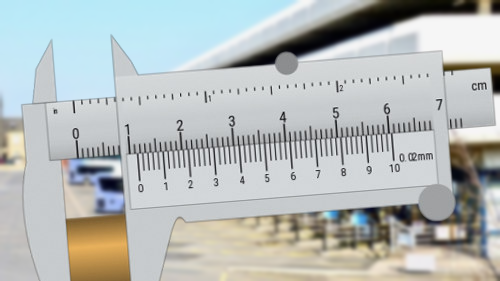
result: {"value": 11.5, "unit": "mm"}
